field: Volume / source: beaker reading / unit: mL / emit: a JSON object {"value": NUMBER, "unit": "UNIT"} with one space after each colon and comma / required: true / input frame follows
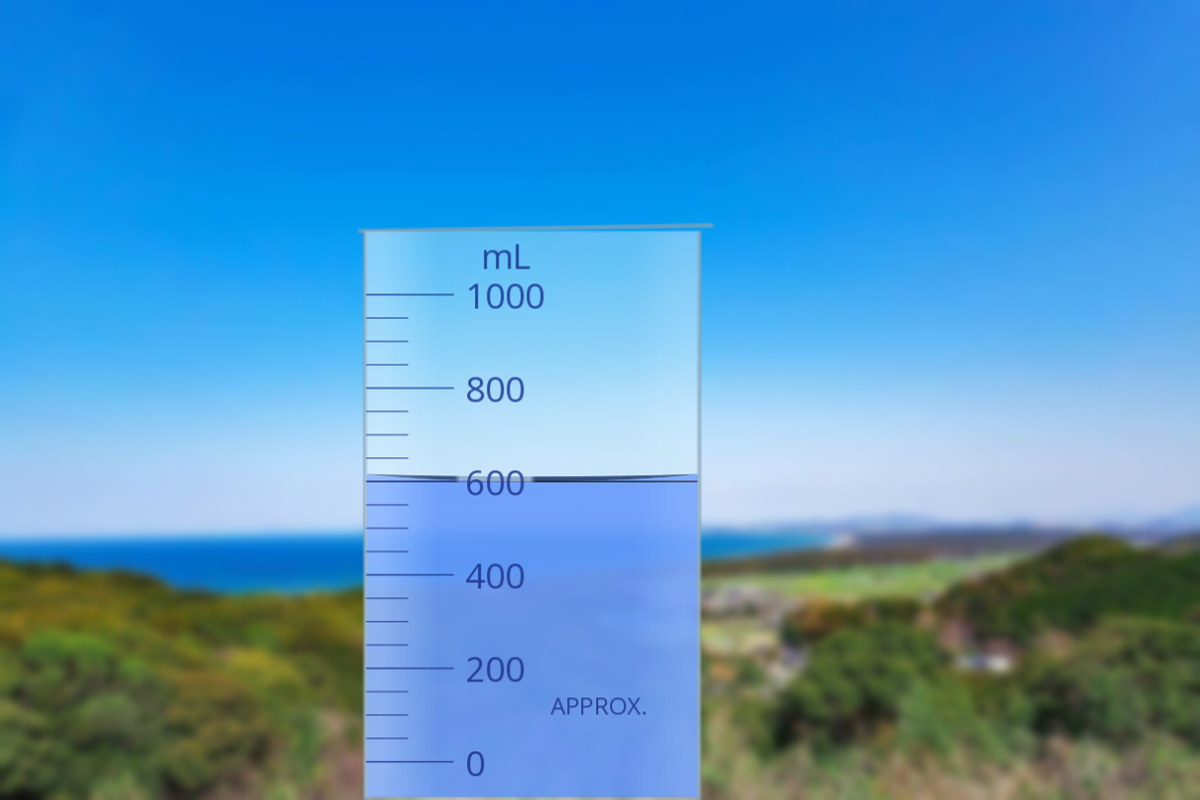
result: {"value": 600, "unit": "mL"}
